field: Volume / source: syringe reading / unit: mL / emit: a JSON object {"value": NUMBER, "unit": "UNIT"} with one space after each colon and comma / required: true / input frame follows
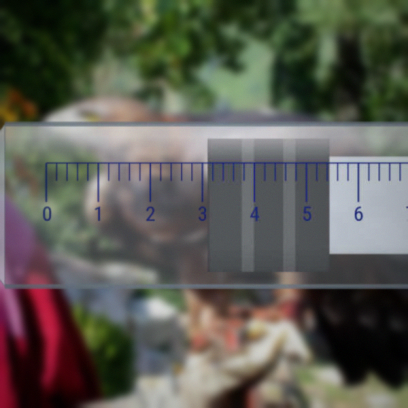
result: {"value": 3.1, "unit": "mL"}
